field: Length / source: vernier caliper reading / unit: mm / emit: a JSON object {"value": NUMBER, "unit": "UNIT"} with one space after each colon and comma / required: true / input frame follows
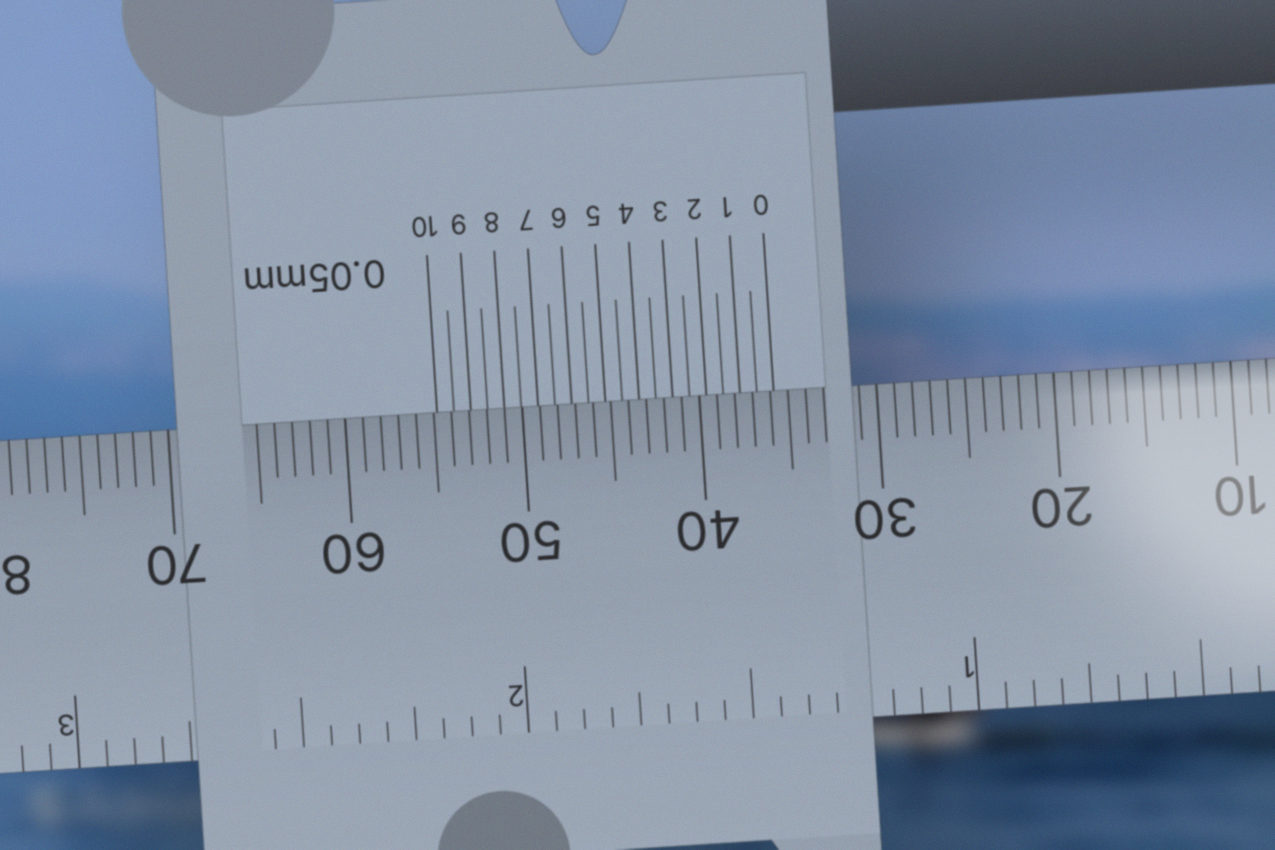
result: {"value": 35.8, "unit": "mm"}
